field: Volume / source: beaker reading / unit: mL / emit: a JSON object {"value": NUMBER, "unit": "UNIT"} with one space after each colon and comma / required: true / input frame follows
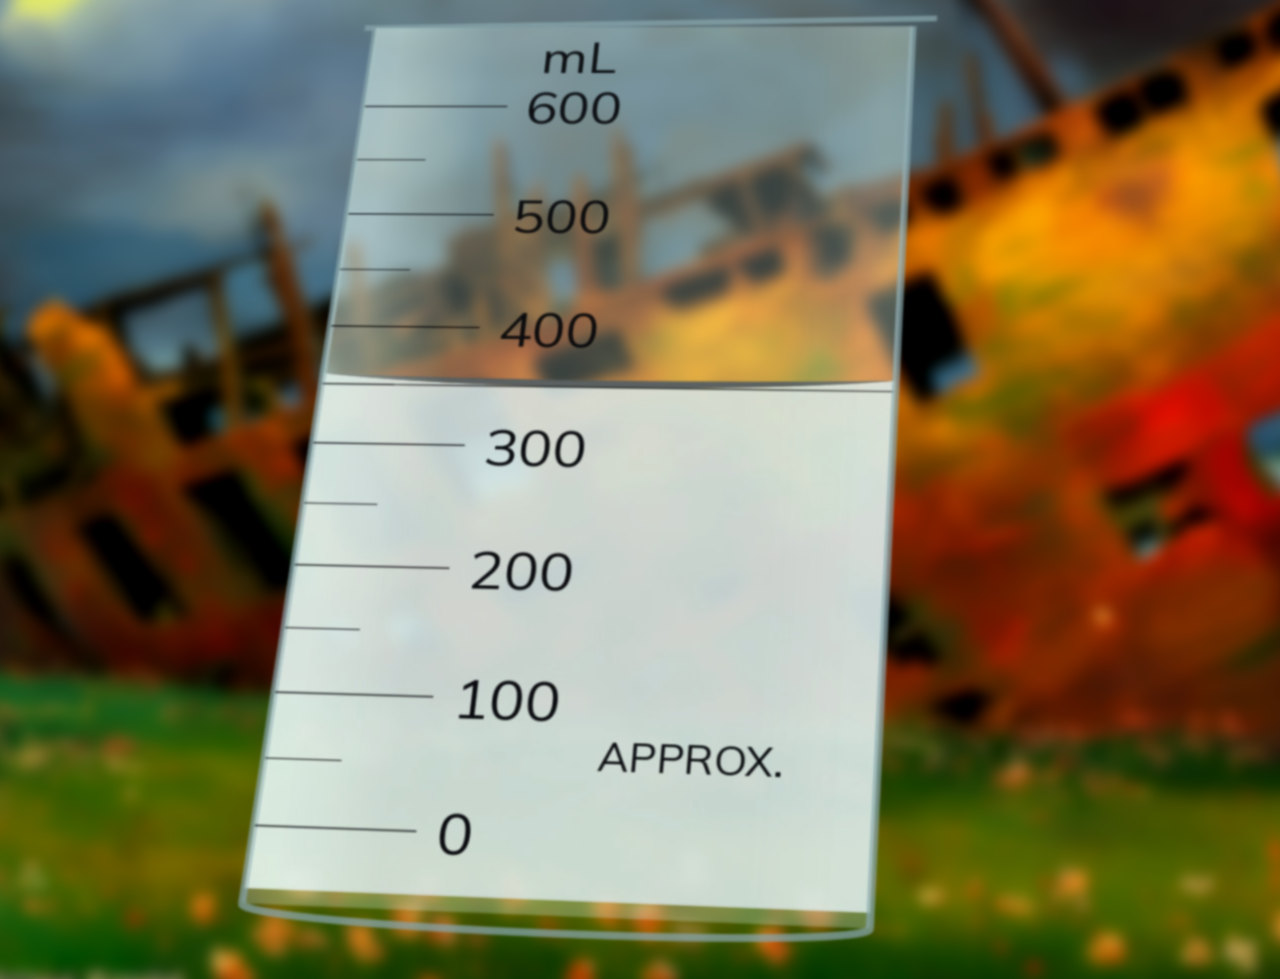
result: {"value": 350, "unit": "mL"}
